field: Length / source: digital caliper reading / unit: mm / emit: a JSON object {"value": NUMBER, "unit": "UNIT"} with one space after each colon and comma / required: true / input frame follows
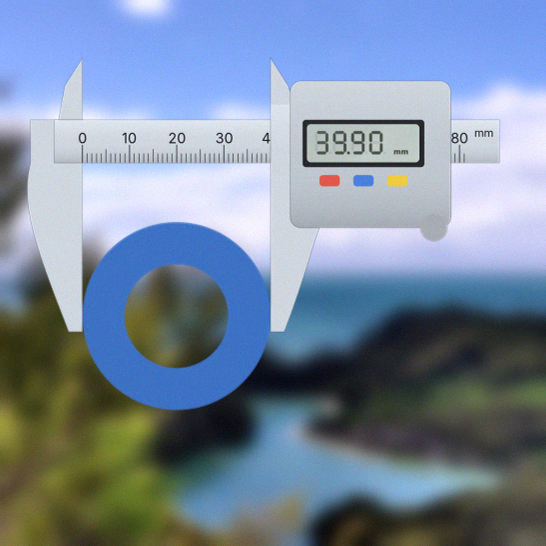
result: {"value": 39.90, "unit": "mm"}
